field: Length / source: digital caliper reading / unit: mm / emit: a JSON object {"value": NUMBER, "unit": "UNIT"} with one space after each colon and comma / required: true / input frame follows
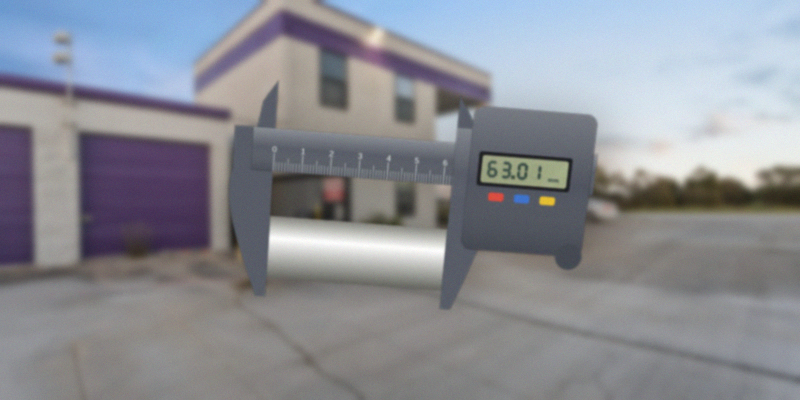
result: {"value": 63.01, "unit": "mm"}
